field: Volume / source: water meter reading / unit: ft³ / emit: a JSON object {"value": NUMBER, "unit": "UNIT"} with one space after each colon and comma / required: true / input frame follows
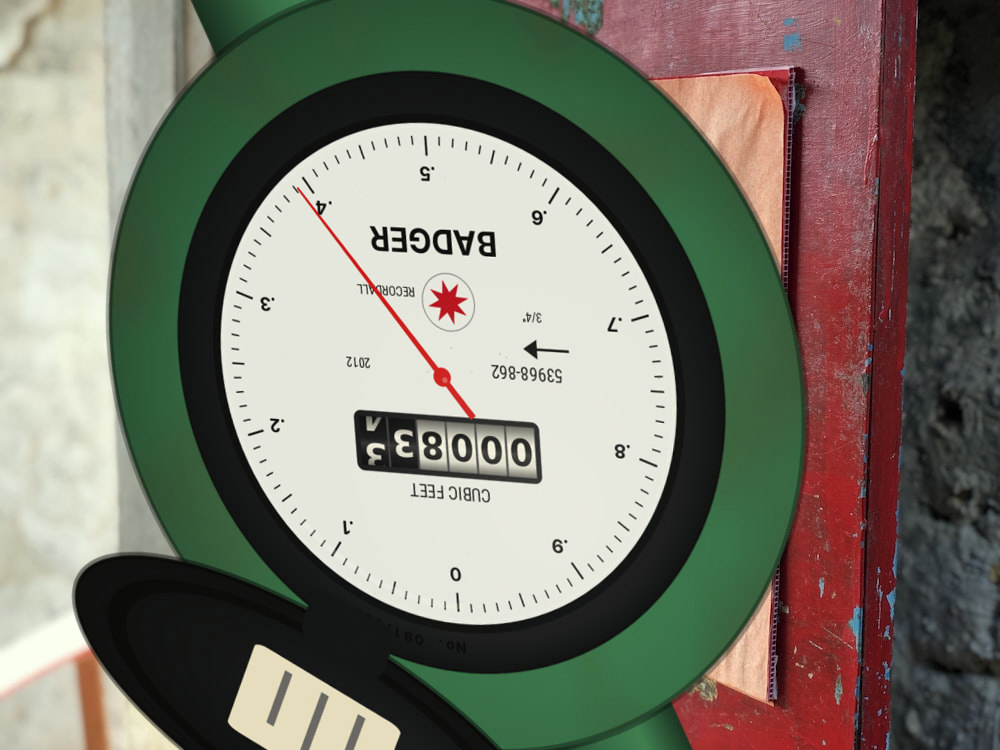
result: {"value": 833.39, "unit": "ft³"}
